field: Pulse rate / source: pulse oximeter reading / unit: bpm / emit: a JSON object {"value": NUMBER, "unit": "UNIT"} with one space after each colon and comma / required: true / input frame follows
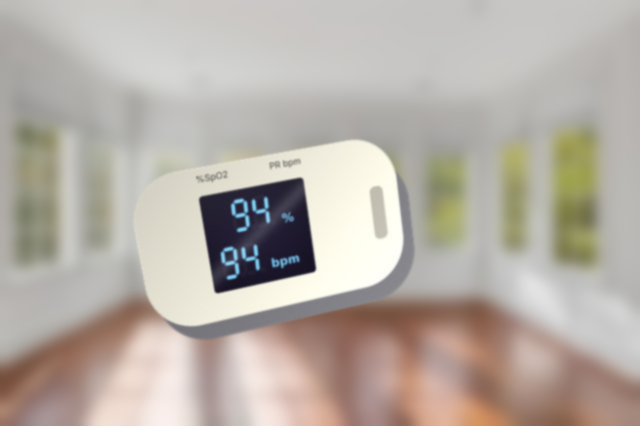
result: {"value": 94, "unit": "bpm"}
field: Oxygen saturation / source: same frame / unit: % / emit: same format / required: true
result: {"value": 94, "unit": "%"}
